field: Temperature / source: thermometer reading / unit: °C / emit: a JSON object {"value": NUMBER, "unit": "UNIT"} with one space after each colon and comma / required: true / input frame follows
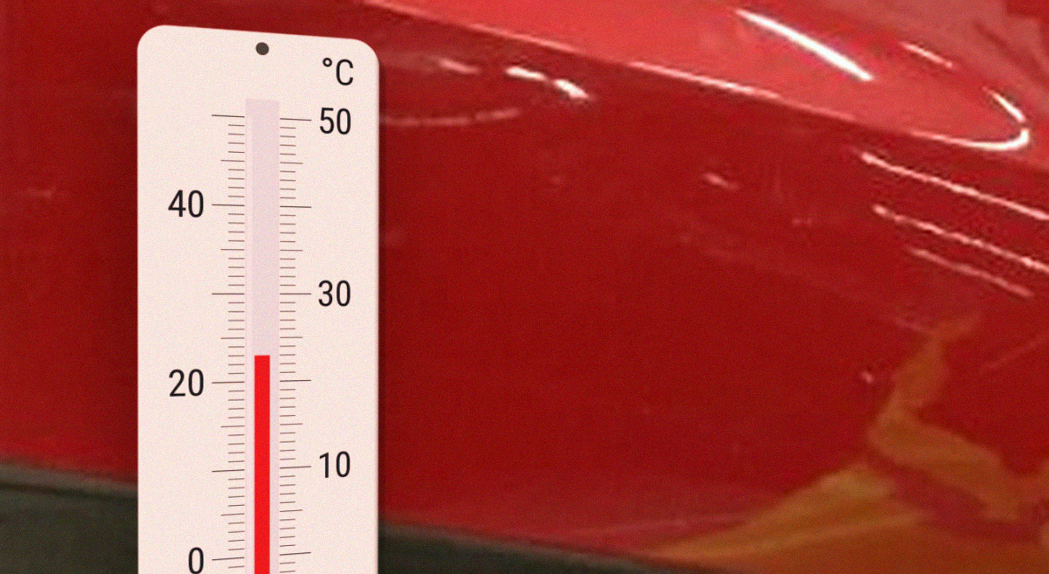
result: {"value": 23, "unit": "°C"}
